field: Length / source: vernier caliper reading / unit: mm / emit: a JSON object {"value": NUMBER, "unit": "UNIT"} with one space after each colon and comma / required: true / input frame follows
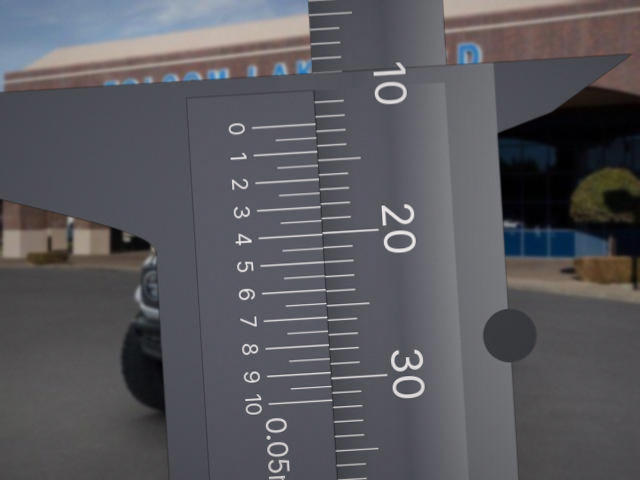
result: {"value": 12.5, "unit": "mm"}
